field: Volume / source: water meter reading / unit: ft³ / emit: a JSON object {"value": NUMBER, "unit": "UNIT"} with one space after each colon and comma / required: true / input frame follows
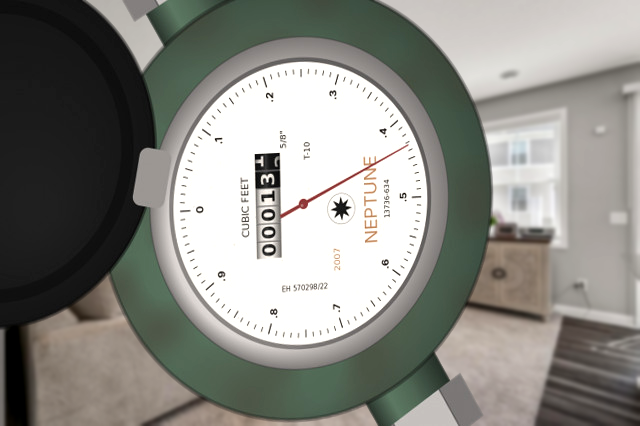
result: {"value": 131.43, "unit": "ft³"}
